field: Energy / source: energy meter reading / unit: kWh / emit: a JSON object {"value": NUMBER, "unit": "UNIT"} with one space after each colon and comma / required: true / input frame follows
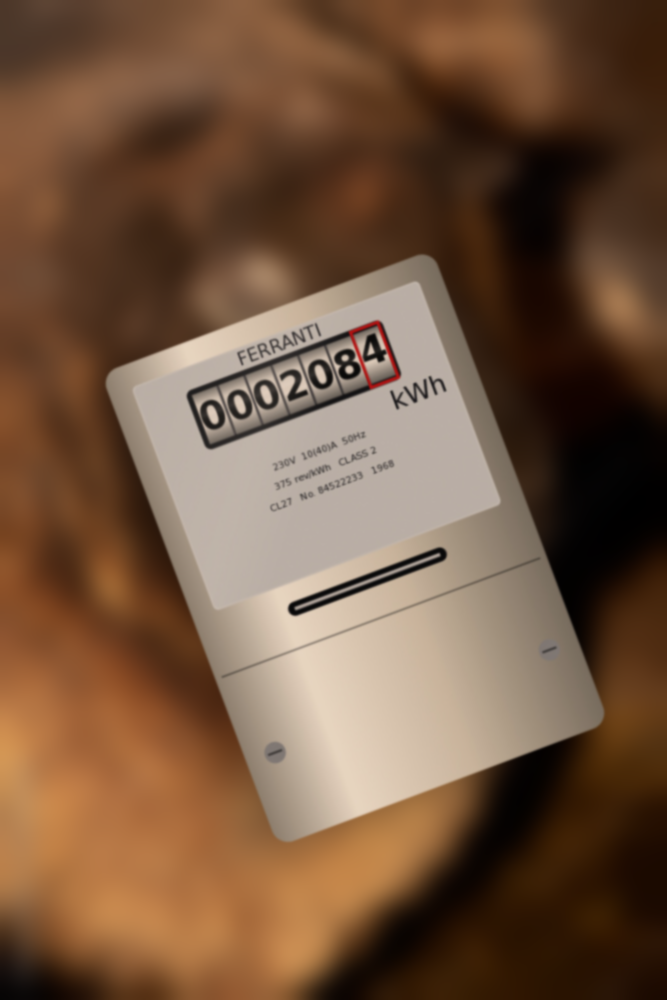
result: {"value": 208.4, "unit": "kWh"}
